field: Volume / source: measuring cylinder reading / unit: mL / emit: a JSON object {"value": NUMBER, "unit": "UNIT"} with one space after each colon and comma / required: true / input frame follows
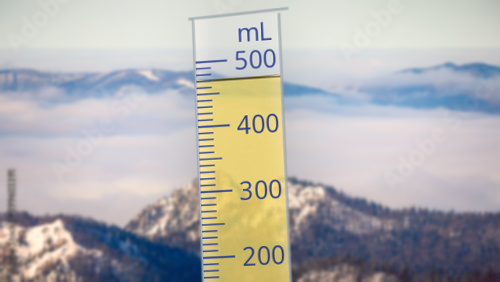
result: {"value": 470, "unit": "mL"}
